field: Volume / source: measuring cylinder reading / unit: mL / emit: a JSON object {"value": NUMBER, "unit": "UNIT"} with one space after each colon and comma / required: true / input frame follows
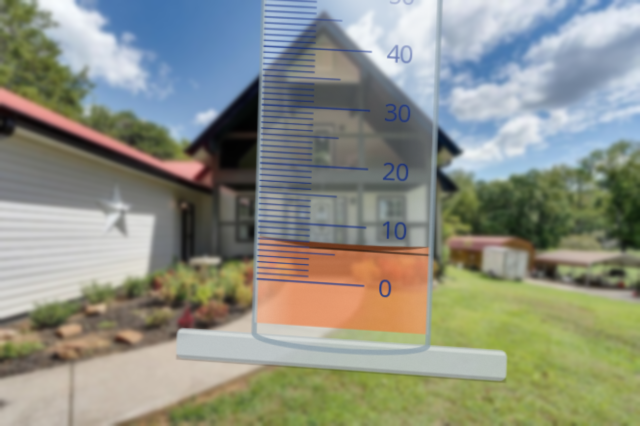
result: {"value": 6, "unit": "mL"}
